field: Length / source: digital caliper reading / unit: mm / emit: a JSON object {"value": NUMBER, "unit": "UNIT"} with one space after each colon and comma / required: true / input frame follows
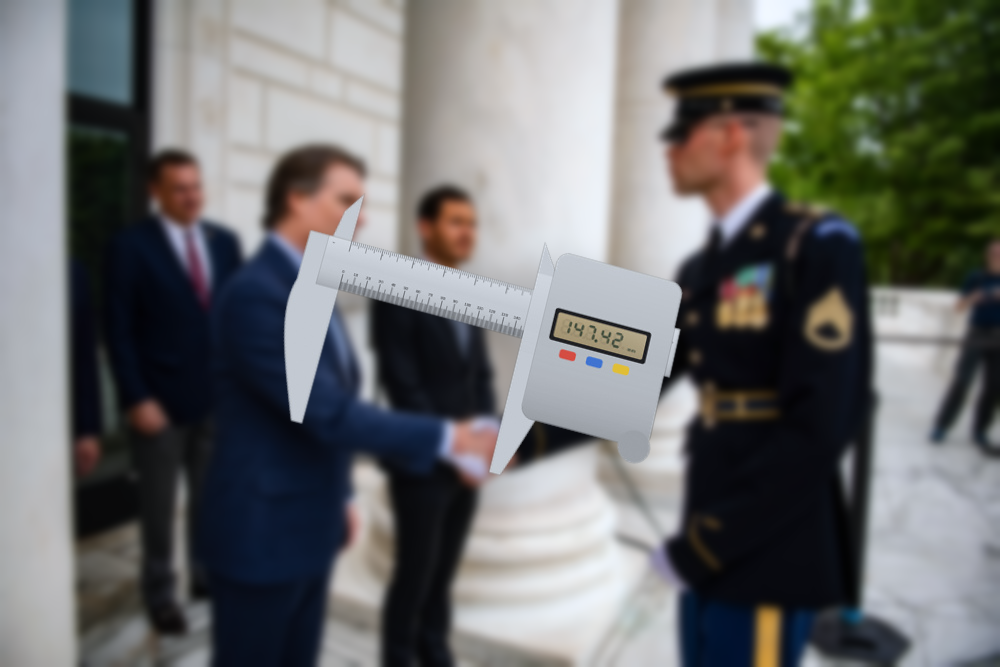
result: {"value": 147.42, "unit": "mm"}
